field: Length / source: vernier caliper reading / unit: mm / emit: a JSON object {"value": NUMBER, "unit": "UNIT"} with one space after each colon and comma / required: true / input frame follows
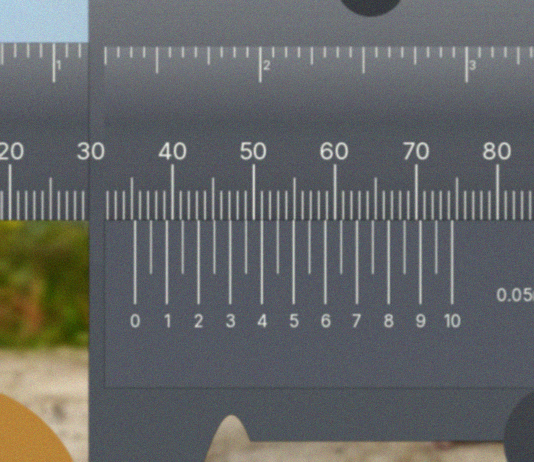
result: {"value": 35.4, "unit": "mm"}
